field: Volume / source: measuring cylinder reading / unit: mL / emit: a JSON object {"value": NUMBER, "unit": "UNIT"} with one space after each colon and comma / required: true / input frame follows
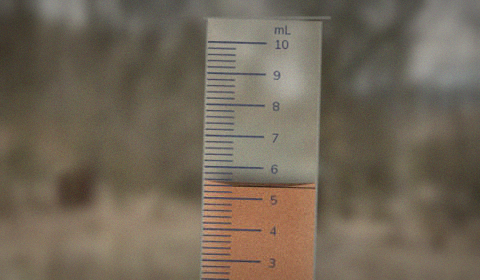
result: {"value": 5.4, "unit": "mL"}
